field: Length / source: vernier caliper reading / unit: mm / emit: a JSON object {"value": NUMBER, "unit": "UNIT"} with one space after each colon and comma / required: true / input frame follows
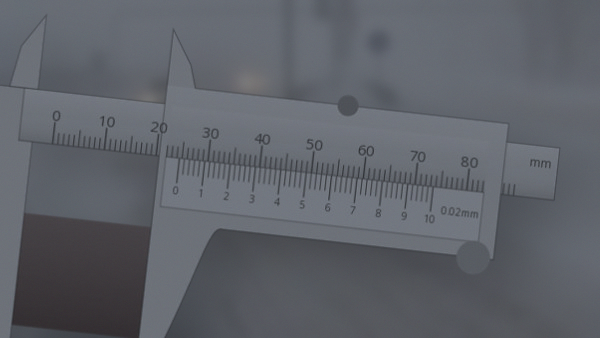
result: {"value": 24.5, "unit": "mm"}
